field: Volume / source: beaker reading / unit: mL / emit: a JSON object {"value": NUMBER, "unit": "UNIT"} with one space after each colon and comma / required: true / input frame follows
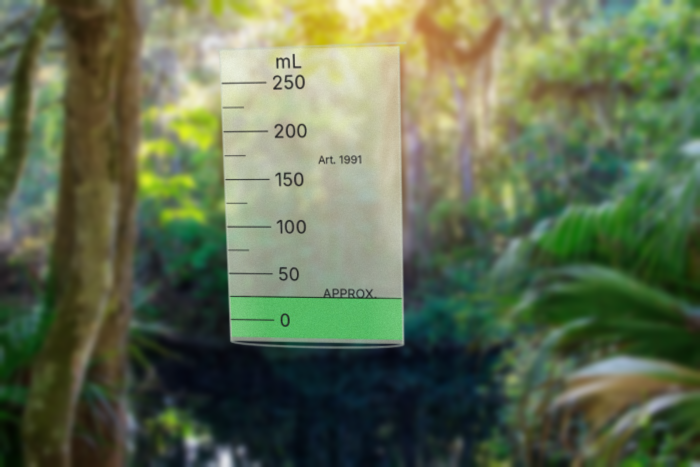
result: {"value": 25, "unit": "mL"}
